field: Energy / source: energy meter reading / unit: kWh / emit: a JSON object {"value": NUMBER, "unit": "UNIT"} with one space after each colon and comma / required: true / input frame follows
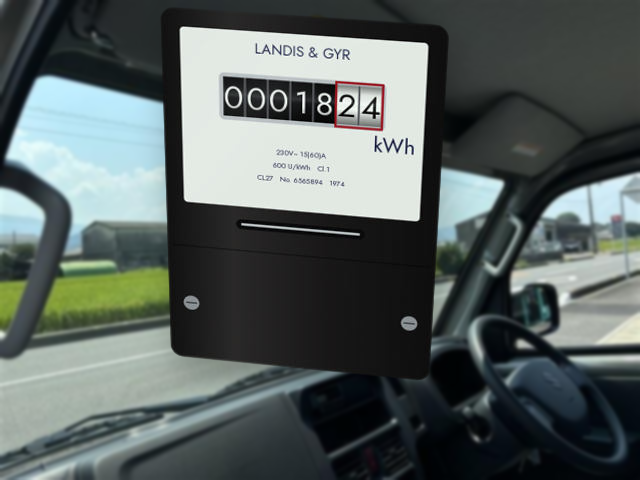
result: {"value": 18.24, "unit": "kWh"}
